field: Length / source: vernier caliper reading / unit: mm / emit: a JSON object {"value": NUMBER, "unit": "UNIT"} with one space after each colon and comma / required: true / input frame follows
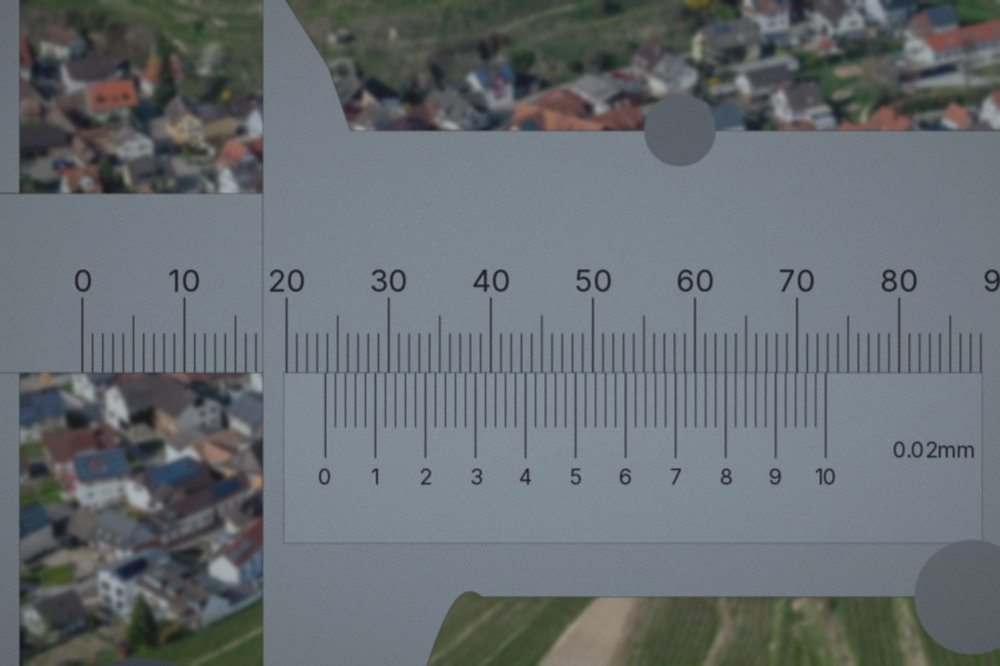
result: {"value": 23.8, "unit": "mm"}
